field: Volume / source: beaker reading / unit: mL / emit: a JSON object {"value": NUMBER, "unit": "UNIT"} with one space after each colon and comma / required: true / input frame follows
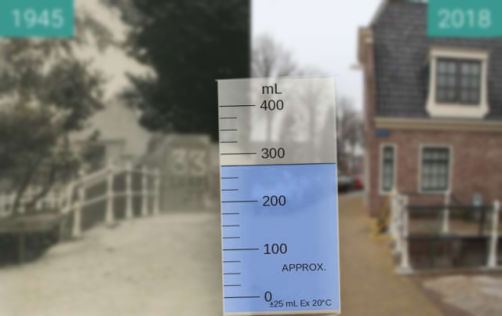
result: {"value": 275, "unit": "mL"}
